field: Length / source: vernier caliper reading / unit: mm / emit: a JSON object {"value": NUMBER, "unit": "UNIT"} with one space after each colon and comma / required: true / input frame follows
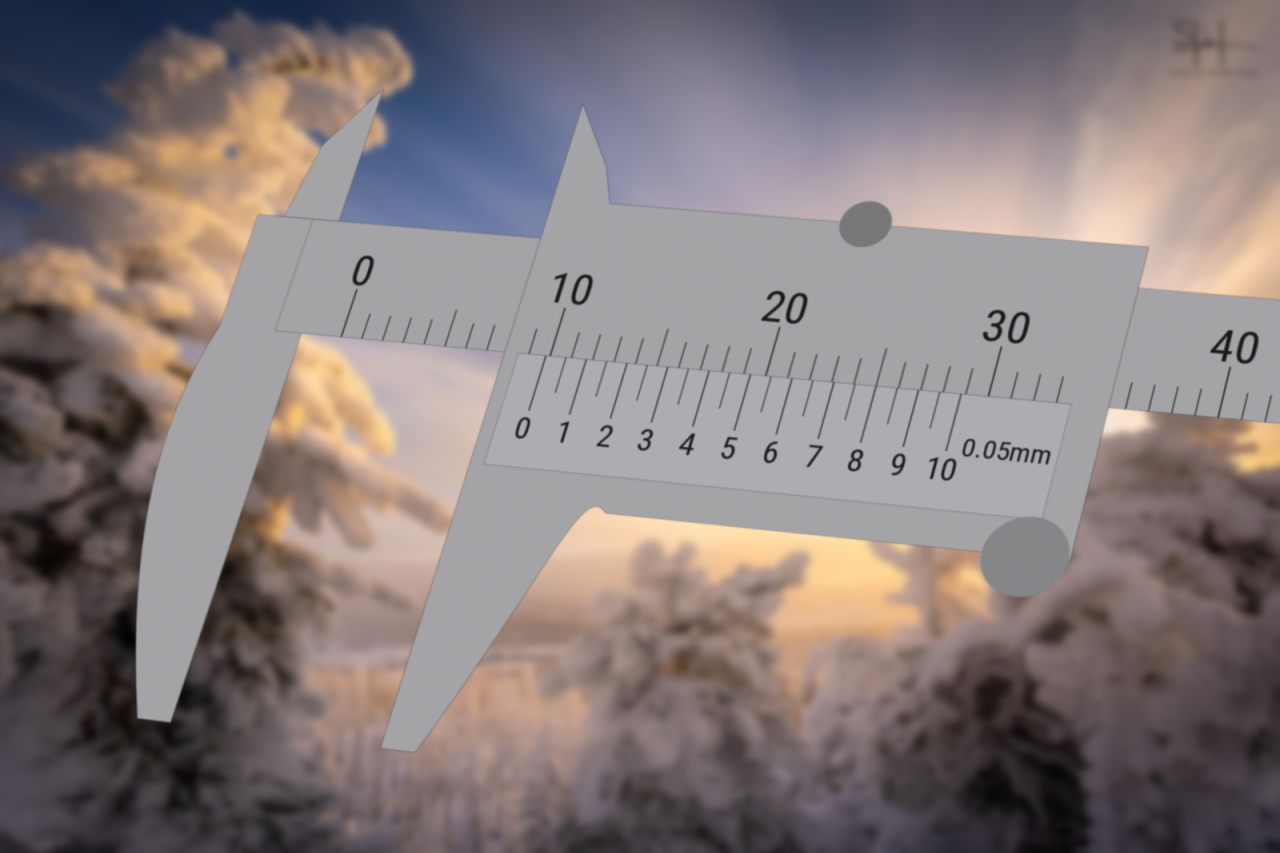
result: {"value": 9.8, "unit": "mm"}
